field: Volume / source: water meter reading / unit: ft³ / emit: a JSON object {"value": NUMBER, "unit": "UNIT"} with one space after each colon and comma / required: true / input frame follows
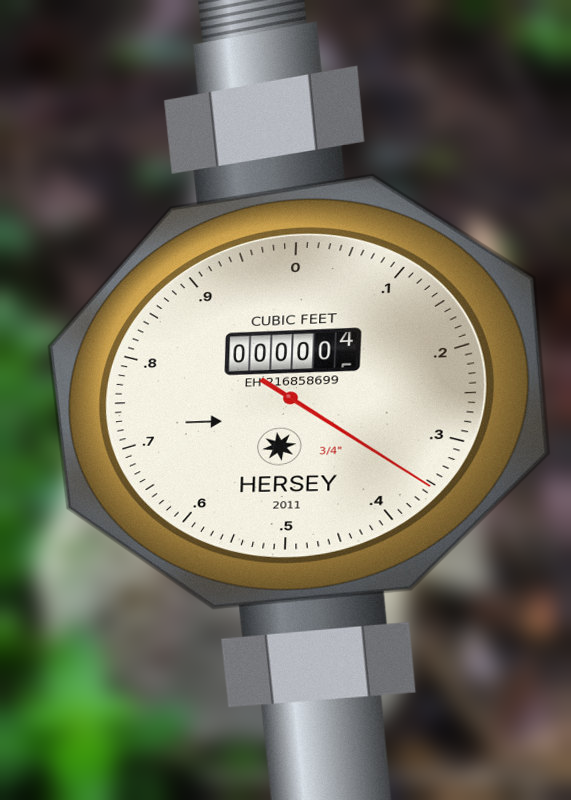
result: {"value": 4.35, "unit": "ft³"}
